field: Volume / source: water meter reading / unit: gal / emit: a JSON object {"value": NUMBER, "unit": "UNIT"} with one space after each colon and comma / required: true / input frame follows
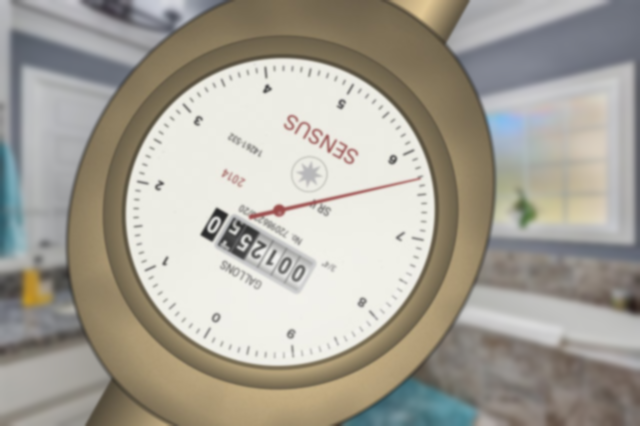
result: {"value": 12546.3, "unit": "gal"}
